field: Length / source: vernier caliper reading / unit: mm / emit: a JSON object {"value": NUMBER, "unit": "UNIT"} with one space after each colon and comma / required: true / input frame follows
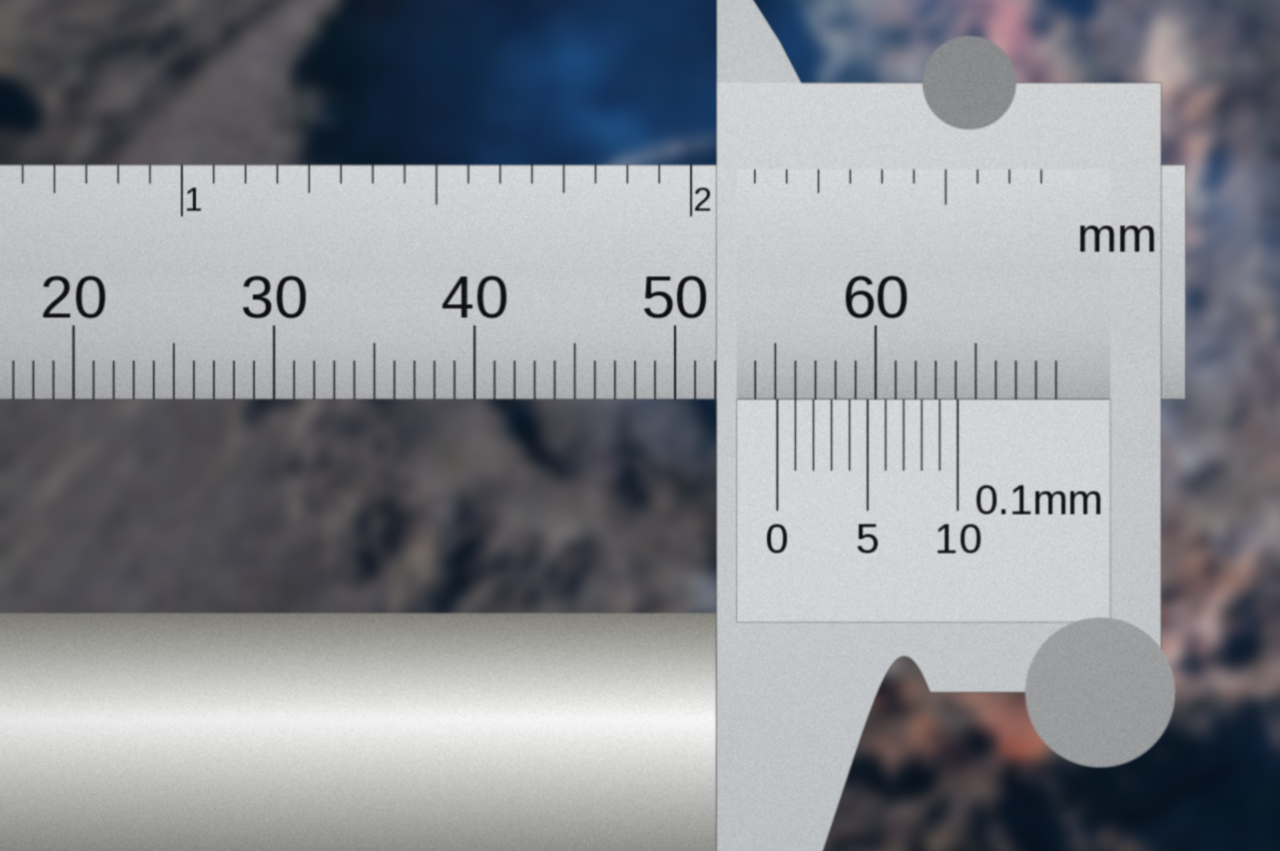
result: {"value": 55.1, "unit": "mm"}
